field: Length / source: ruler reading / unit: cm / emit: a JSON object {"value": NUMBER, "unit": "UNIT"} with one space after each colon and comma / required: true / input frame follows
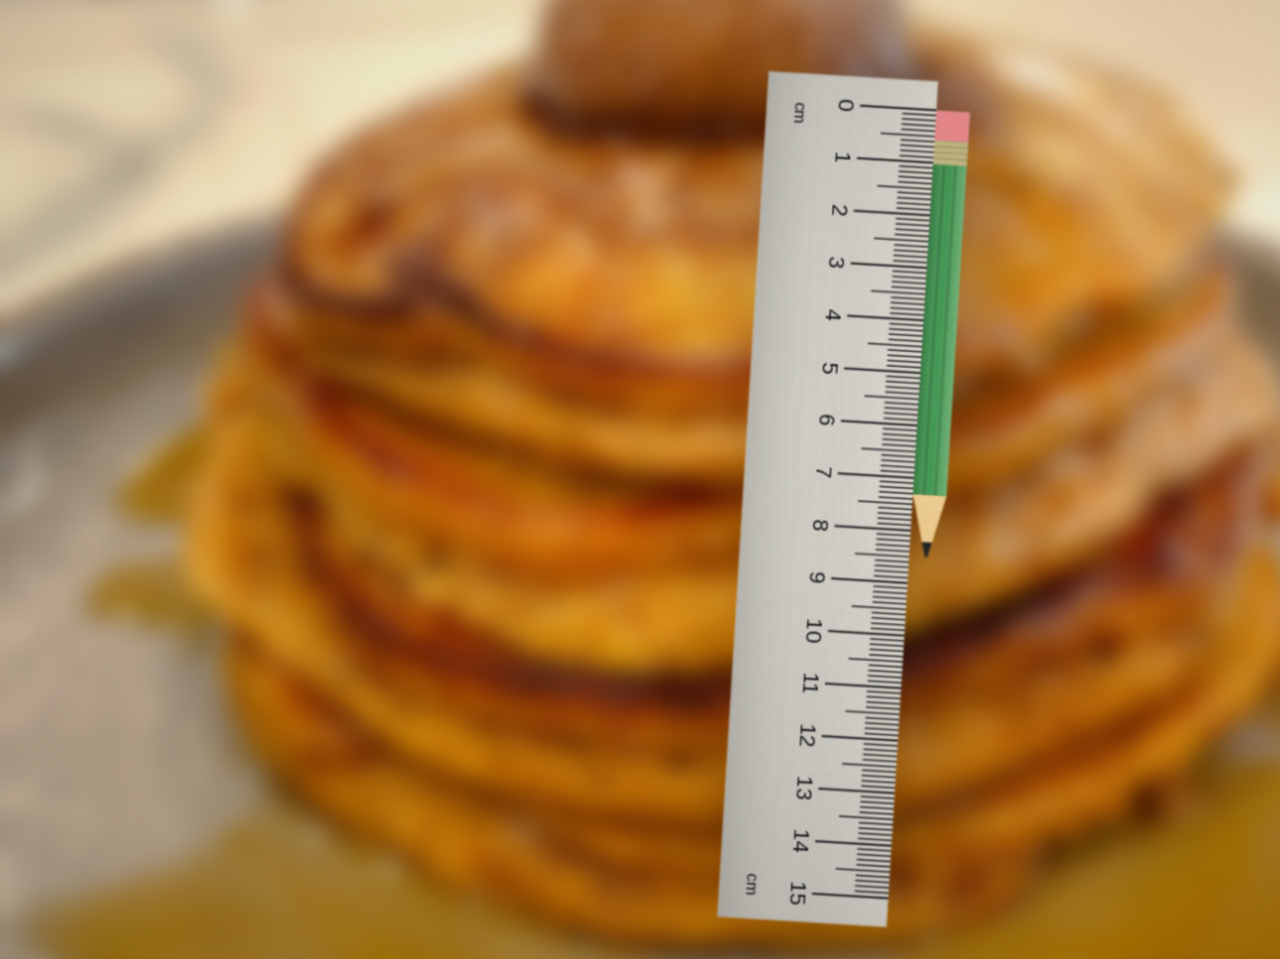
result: {"value": 8.5, "unit": "cm"}
